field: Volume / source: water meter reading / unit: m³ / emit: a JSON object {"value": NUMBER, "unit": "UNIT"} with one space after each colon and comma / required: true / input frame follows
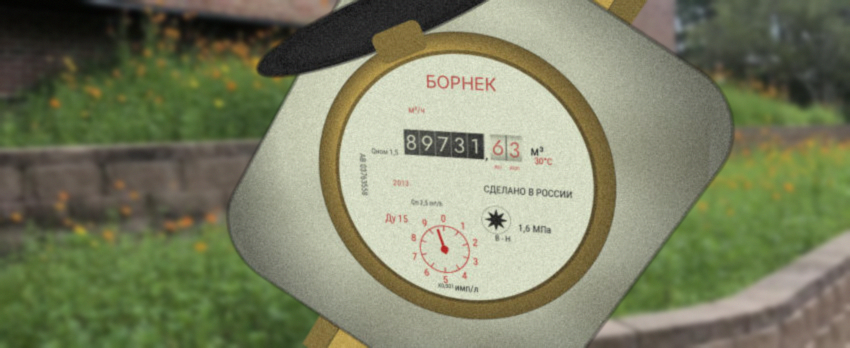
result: {"value": 89731.629, "unit": "m³"}
